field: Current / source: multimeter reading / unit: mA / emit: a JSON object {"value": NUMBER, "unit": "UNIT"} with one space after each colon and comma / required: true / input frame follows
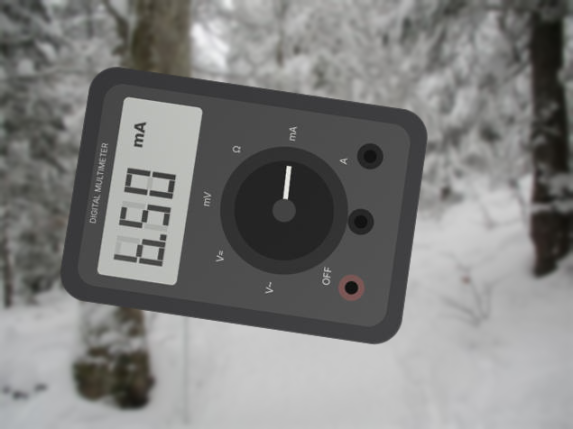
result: {"value": 6.50, "unit": "mA"}
